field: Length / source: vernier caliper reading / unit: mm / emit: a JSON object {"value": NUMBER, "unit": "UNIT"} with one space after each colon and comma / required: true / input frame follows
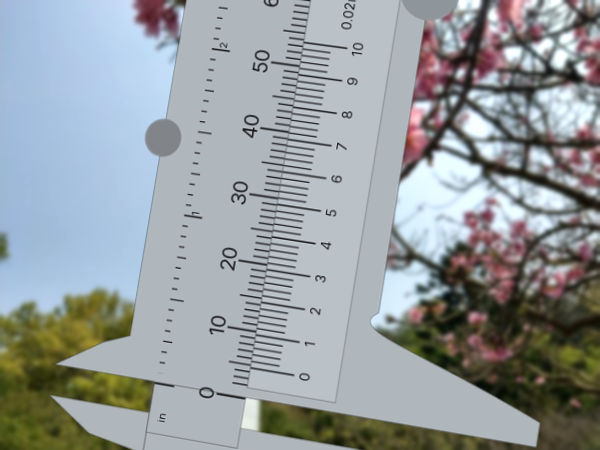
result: {"value": 4.6, "unit": "mm"}
